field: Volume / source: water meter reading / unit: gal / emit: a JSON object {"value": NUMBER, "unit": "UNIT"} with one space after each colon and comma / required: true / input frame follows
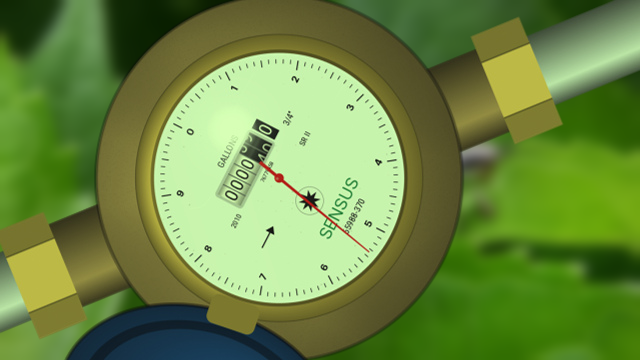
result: {"value": 395.3, "unit": "gal"}
